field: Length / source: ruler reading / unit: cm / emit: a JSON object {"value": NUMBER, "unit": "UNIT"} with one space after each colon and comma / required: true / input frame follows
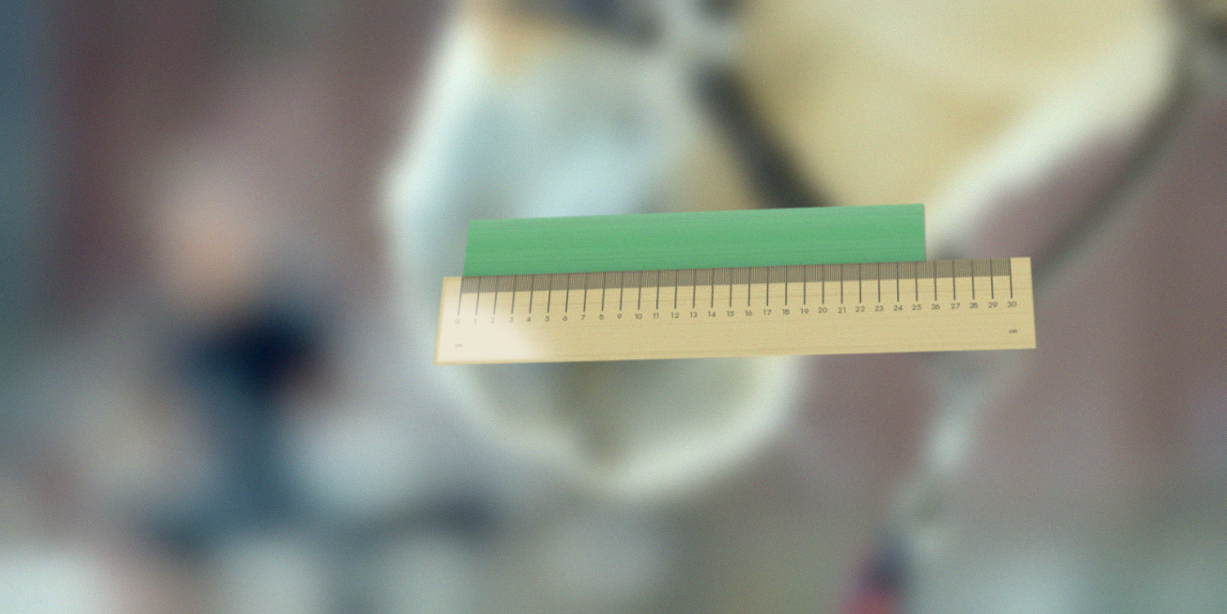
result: {"value": 25.5, "unit": "cm"}
